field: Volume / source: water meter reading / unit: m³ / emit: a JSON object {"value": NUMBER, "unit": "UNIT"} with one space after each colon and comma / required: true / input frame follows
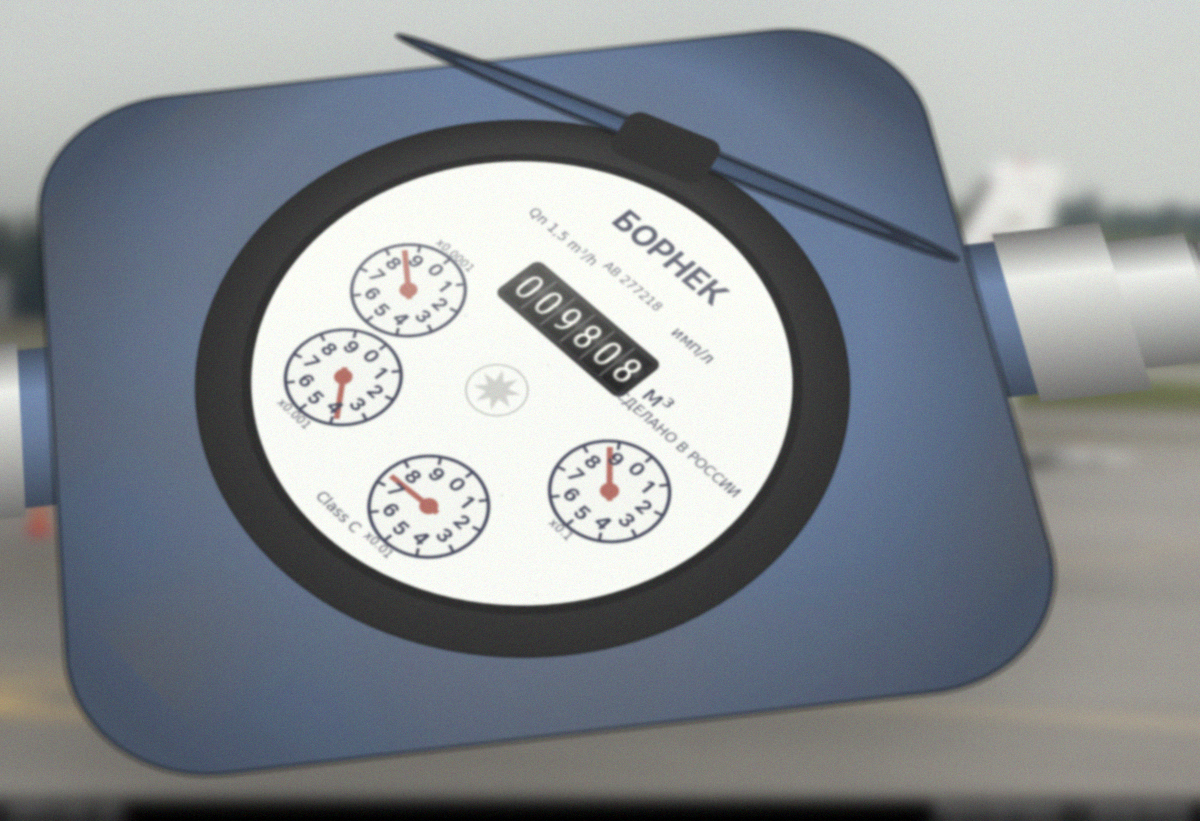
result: {"value": 9808.8738, "unit": "m³"}
